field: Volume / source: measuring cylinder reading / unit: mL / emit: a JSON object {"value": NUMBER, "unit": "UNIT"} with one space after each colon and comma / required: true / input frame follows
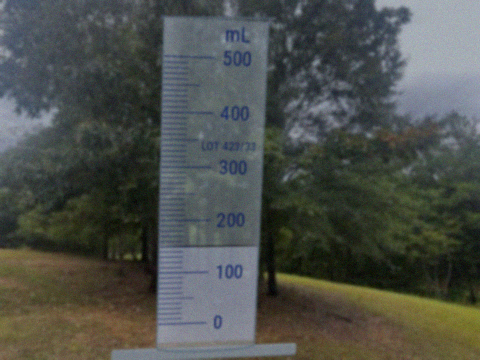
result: {"value": 150, "unit": "mL"}
